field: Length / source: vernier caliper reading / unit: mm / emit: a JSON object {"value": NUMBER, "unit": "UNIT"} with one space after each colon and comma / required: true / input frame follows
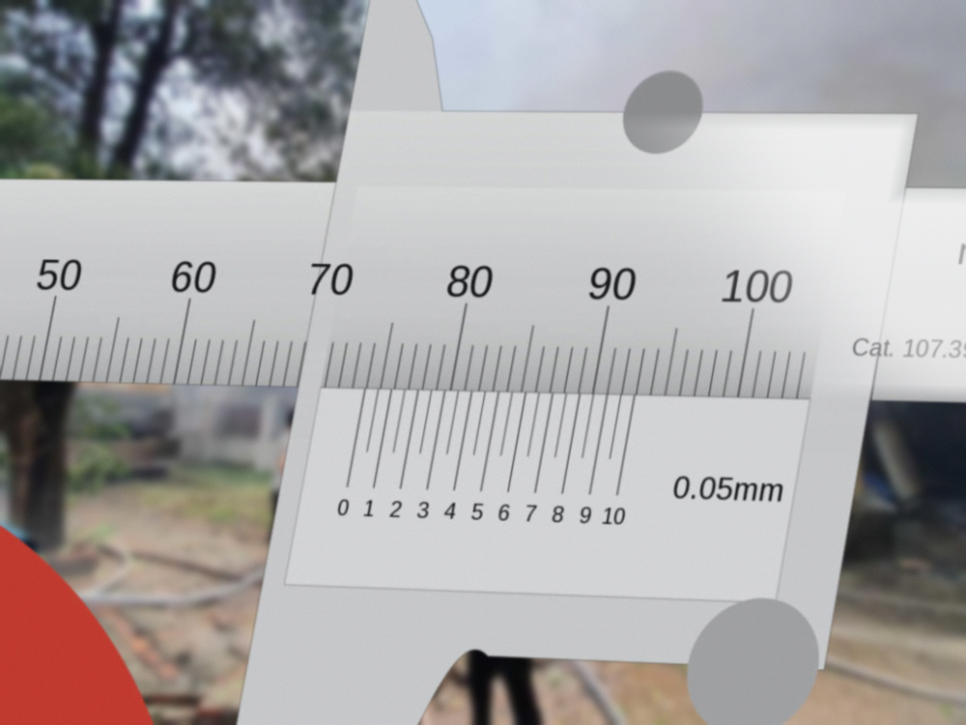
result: {"value": 73.9, "unit": "mm"}
